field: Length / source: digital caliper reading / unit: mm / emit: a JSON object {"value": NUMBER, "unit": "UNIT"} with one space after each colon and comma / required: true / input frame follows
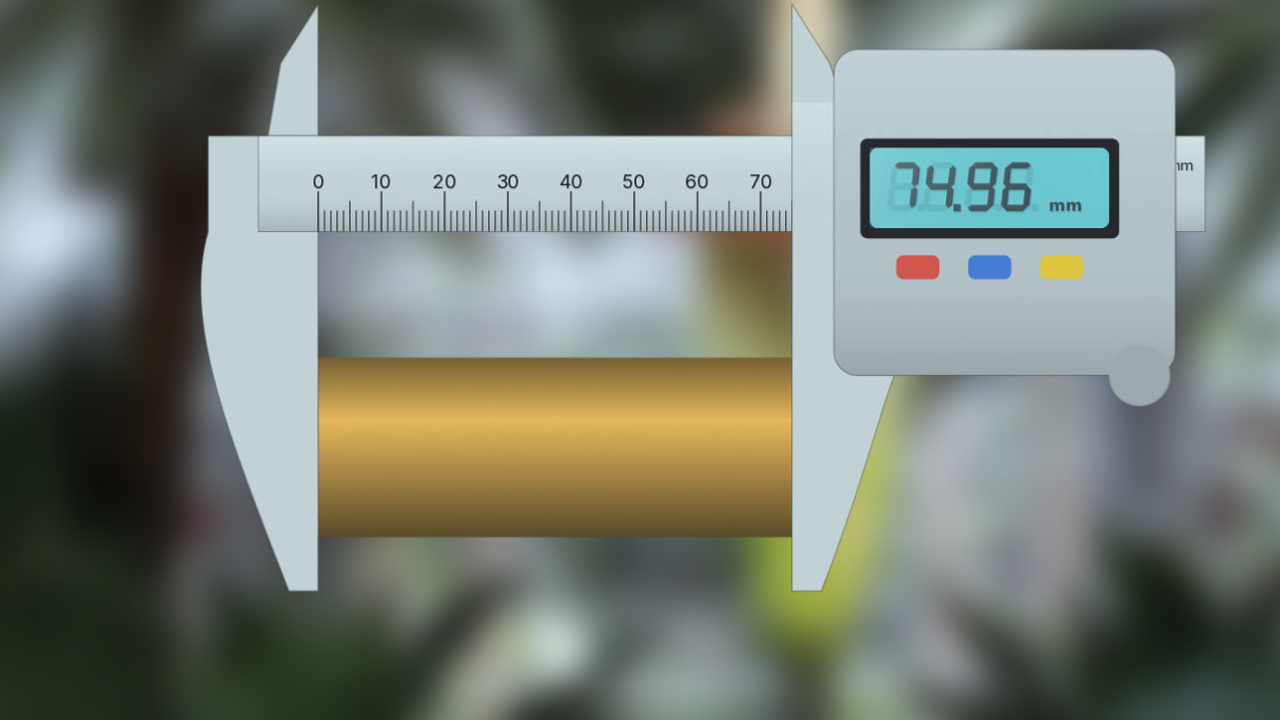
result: {"value": 74.96, "unit": "mm"}
